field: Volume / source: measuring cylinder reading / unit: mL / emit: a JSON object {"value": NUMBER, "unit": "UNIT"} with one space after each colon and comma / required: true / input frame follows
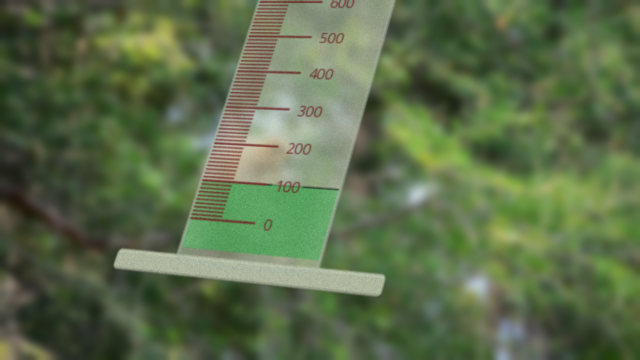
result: {"value": 100, "unit": "mL"}
